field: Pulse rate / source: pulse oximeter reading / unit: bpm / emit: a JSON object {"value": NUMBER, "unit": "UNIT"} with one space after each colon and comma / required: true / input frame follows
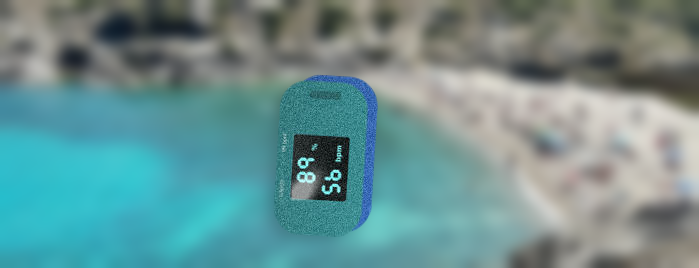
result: {"value": 56, "unit": "bpm"}
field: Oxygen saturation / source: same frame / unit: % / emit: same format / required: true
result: {"value": 89, "unit": "%"}
